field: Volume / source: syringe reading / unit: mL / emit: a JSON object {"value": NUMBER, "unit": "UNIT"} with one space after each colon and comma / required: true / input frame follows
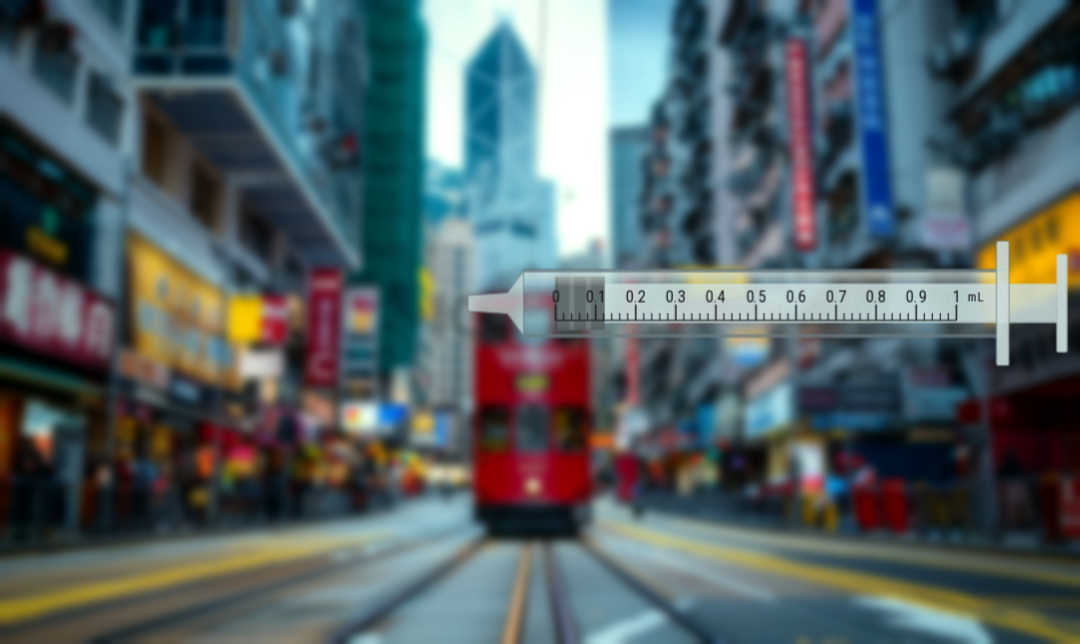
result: {"value": 0, "unit": "mL"}
